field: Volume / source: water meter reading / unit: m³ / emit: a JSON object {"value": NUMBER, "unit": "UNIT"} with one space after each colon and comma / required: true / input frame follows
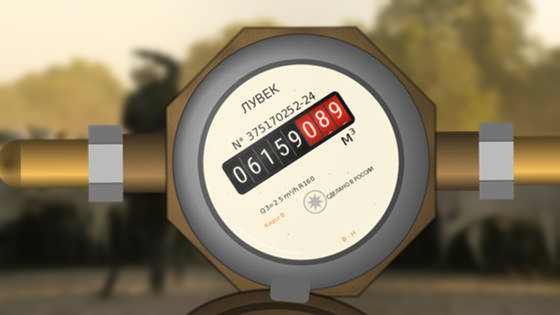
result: {"value": 6159.089, "unit": "m³"}
